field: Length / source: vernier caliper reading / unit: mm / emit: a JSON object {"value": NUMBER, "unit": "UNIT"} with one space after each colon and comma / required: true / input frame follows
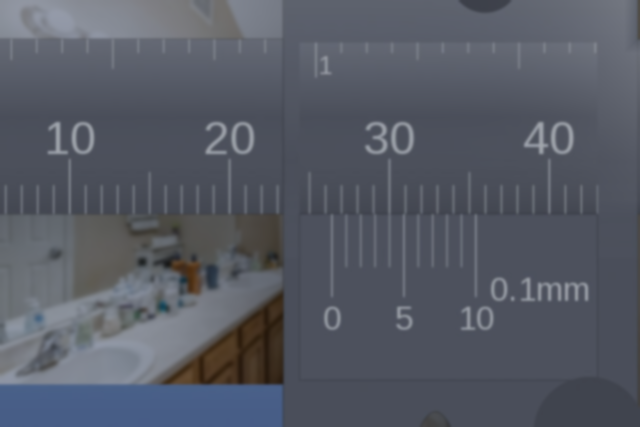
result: {"value": 26.4, "unit": "mm"}
